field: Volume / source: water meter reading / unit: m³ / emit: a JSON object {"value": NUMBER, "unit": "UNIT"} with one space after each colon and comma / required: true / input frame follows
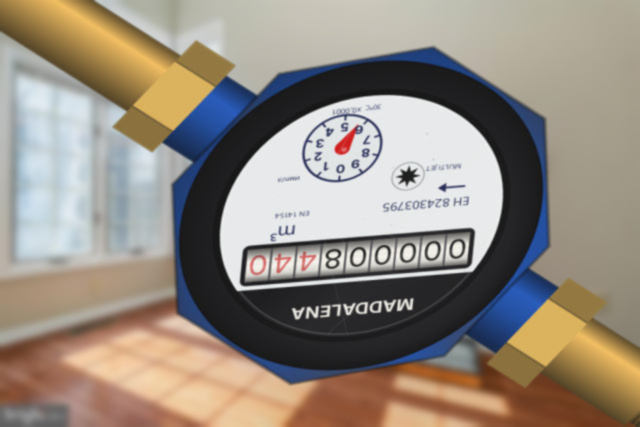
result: {"value": 8.4405, "unit": "m³"}
